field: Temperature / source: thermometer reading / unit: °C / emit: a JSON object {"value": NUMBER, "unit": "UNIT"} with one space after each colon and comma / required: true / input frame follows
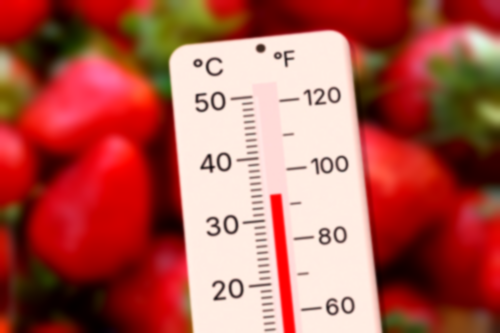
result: {"value": 34, "unit": "°C"}
